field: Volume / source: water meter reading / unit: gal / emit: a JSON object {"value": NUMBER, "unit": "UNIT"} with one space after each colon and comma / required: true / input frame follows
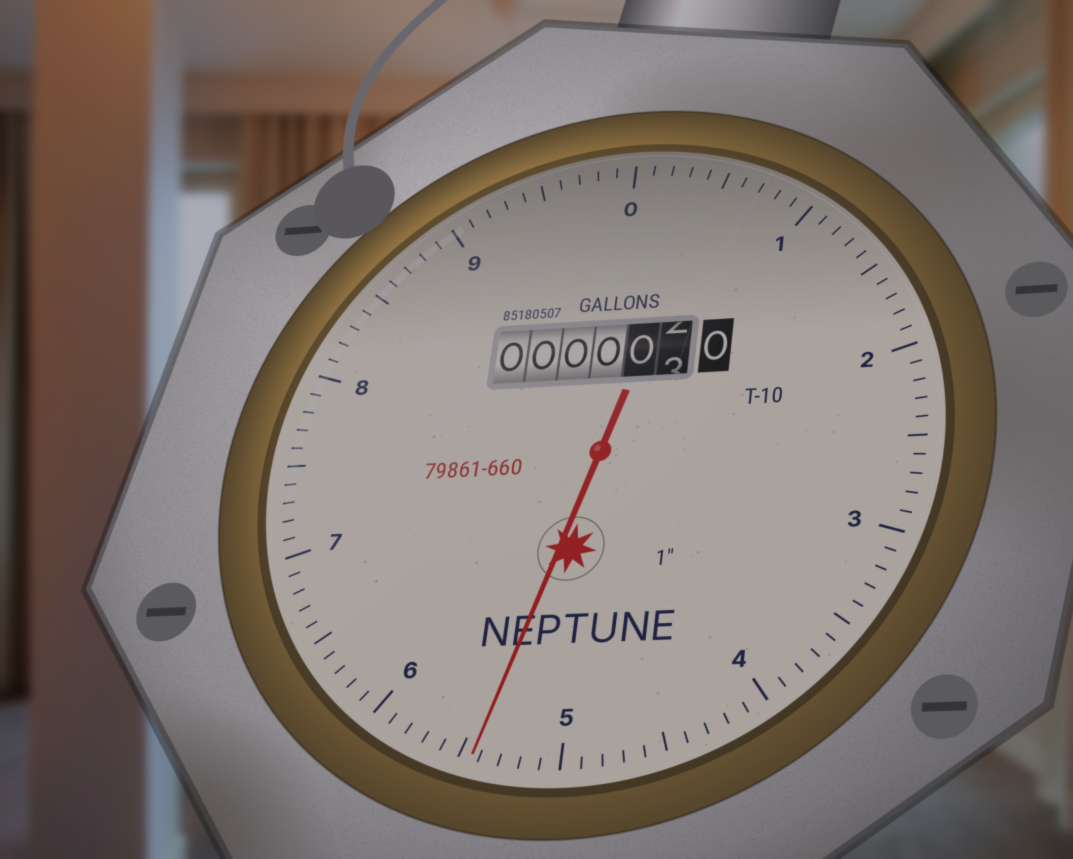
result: {"value": 25.4, "unit": "gal"}
